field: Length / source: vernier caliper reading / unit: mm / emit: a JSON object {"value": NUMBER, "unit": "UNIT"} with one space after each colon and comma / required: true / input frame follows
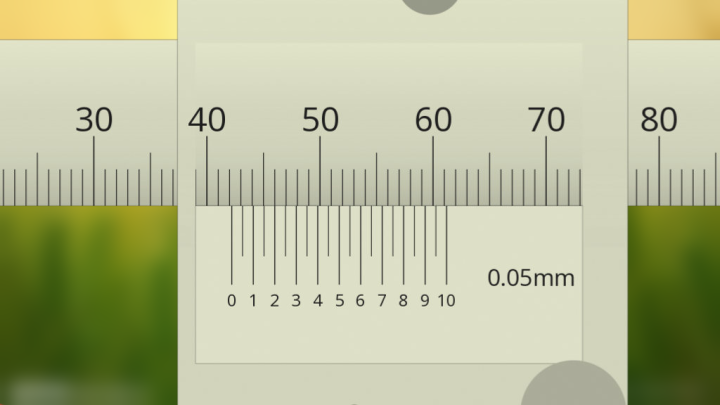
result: {"value": 42.2, "unit": "mm"}
